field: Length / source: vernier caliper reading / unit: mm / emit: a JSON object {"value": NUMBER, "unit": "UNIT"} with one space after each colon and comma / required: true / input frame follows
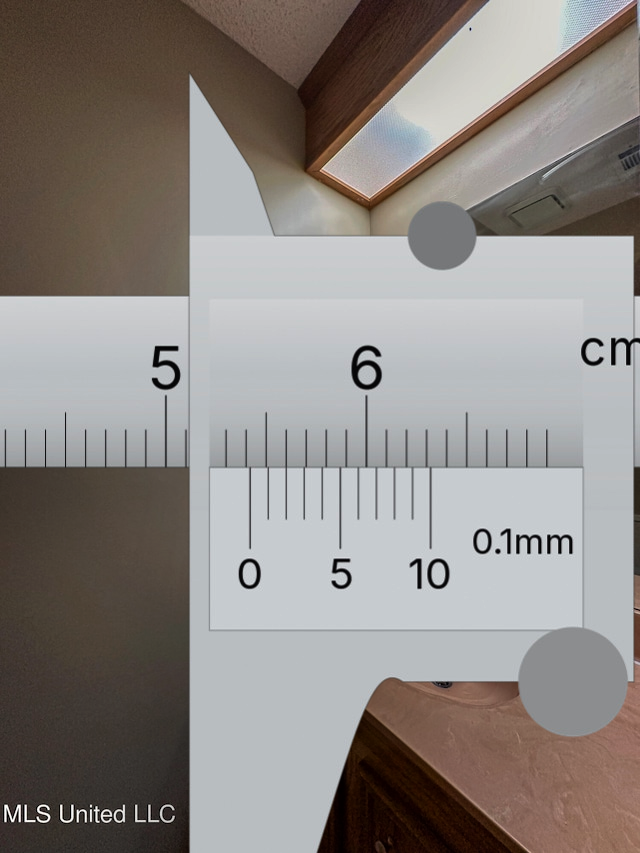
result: {"value": 54.2, "unit": "mm"}
